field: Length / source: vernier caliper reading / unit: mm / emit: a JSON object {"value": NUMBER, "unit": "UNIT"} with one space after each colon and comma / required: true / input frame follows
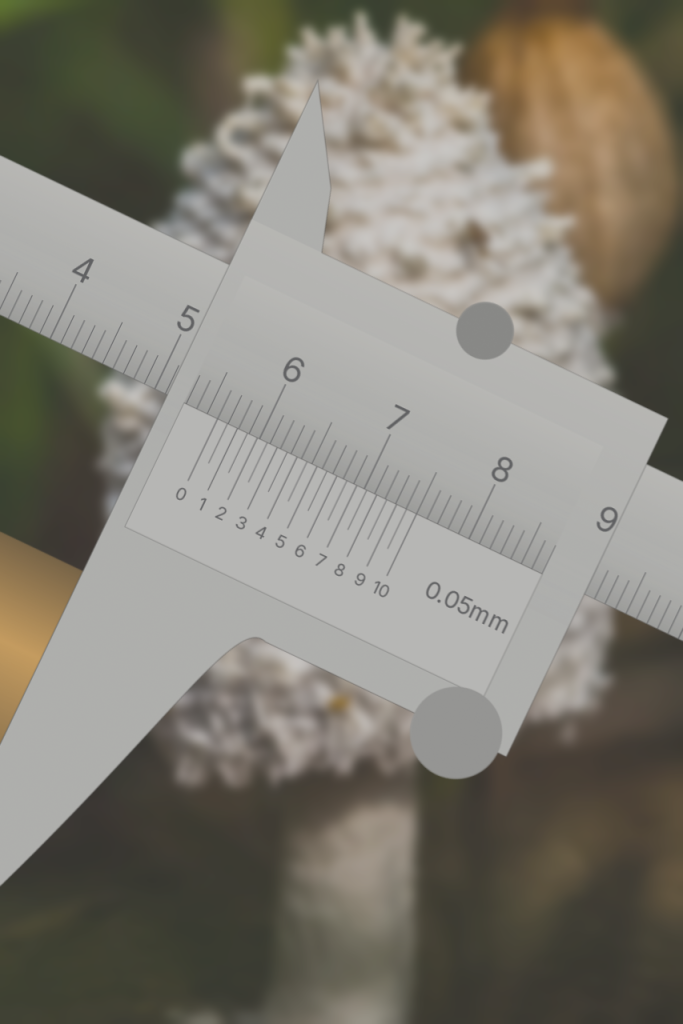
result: {"value": 56.0, "unit": "mm"}
